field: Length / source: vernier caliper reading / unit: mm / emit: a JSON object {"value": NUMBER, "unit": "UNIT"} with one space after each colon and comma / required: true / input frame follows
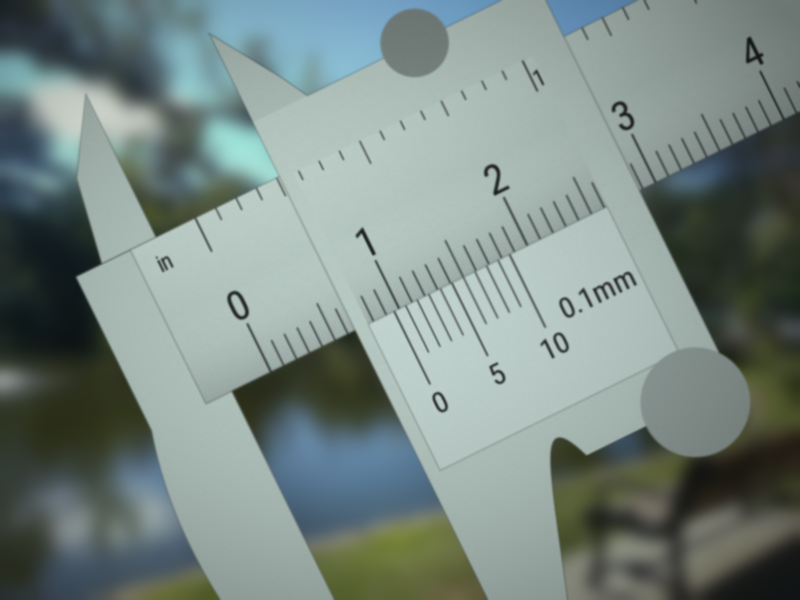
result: {"value": 9.6, "unit": "mm"}
